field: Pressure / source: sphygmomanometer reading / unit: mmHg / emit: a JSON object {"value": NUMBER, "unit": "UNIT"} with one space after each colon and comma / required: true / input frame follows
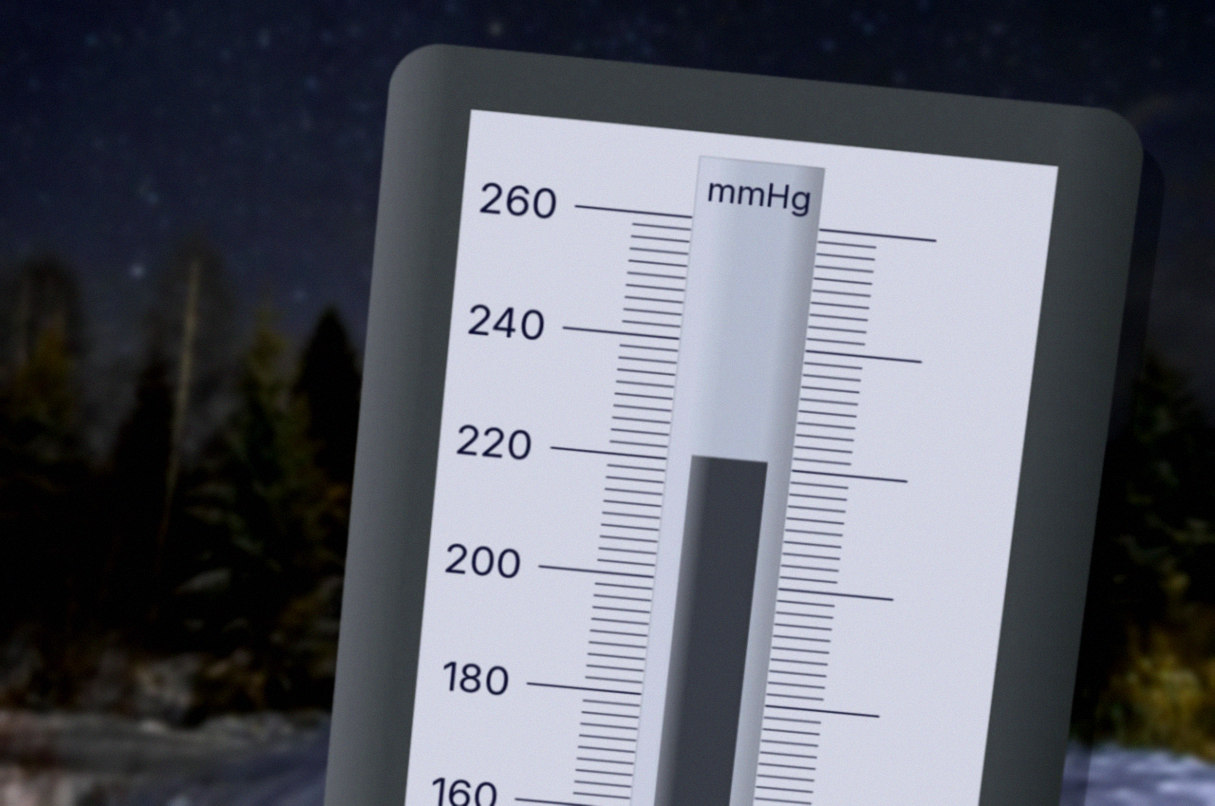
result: {"value": 221, "unit": "mmHg"}
